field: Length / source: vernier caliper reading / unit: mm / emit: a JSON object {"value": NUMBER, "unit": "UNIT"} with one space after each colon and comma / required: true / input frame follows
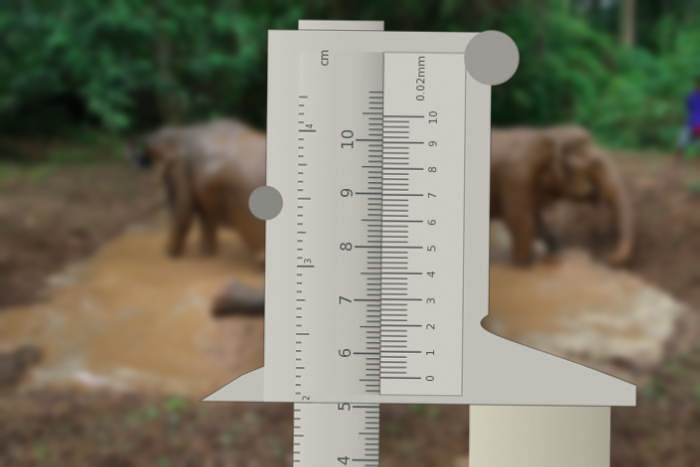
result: {"value": 55.5, "unit": "mm"}
